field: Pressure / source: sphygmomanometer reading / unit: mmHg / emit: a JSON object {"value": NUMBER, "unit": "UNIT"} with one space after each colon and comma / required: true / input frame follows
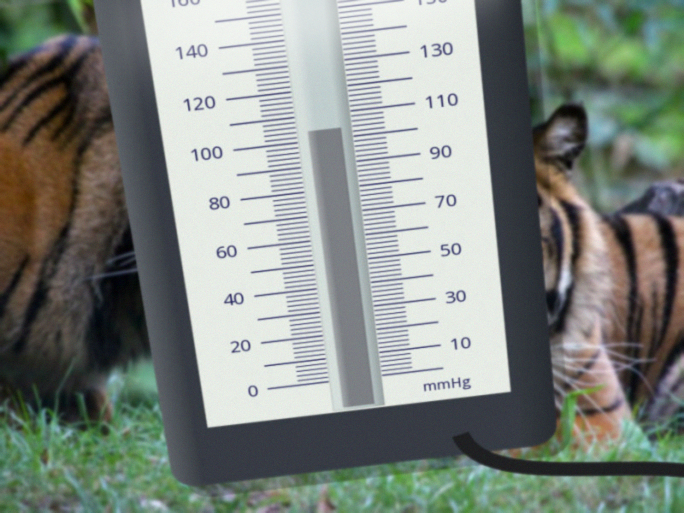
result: {"value": 104, "unit": "mmHg"}
